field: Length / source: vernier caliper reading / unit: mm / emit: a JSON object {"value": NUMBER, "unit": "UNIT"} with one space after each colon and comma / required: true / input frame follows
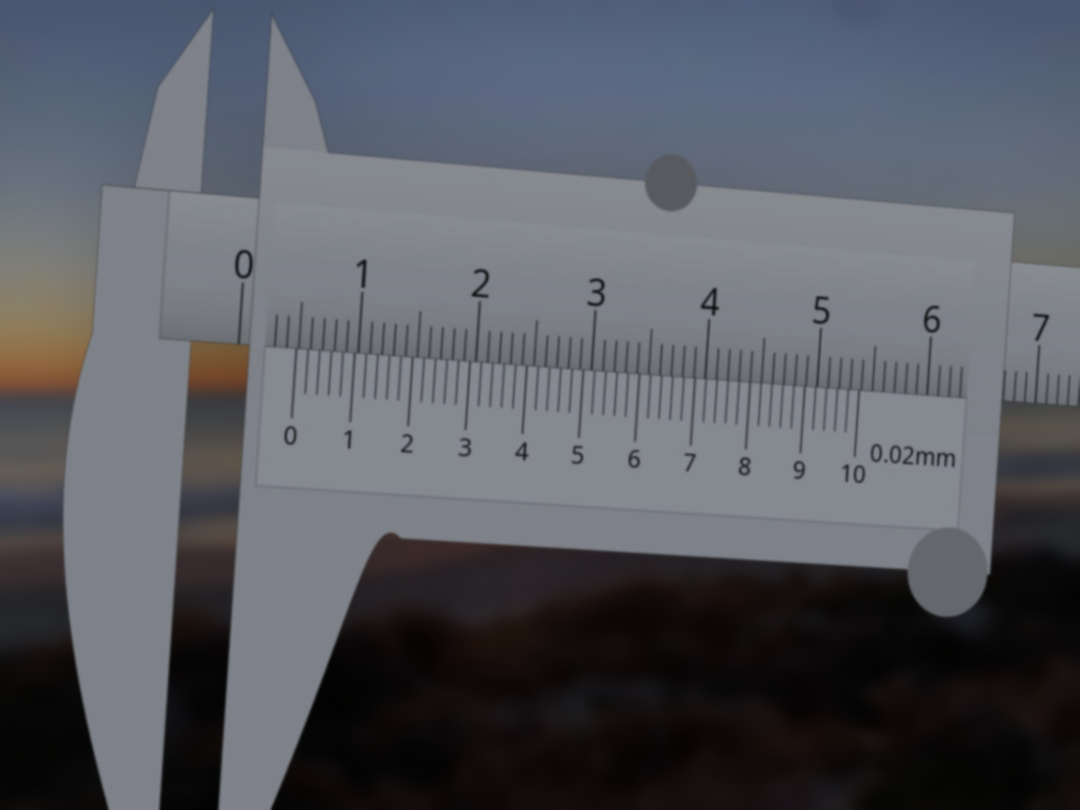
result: {"value": 4.8, "unit": "mm"}
